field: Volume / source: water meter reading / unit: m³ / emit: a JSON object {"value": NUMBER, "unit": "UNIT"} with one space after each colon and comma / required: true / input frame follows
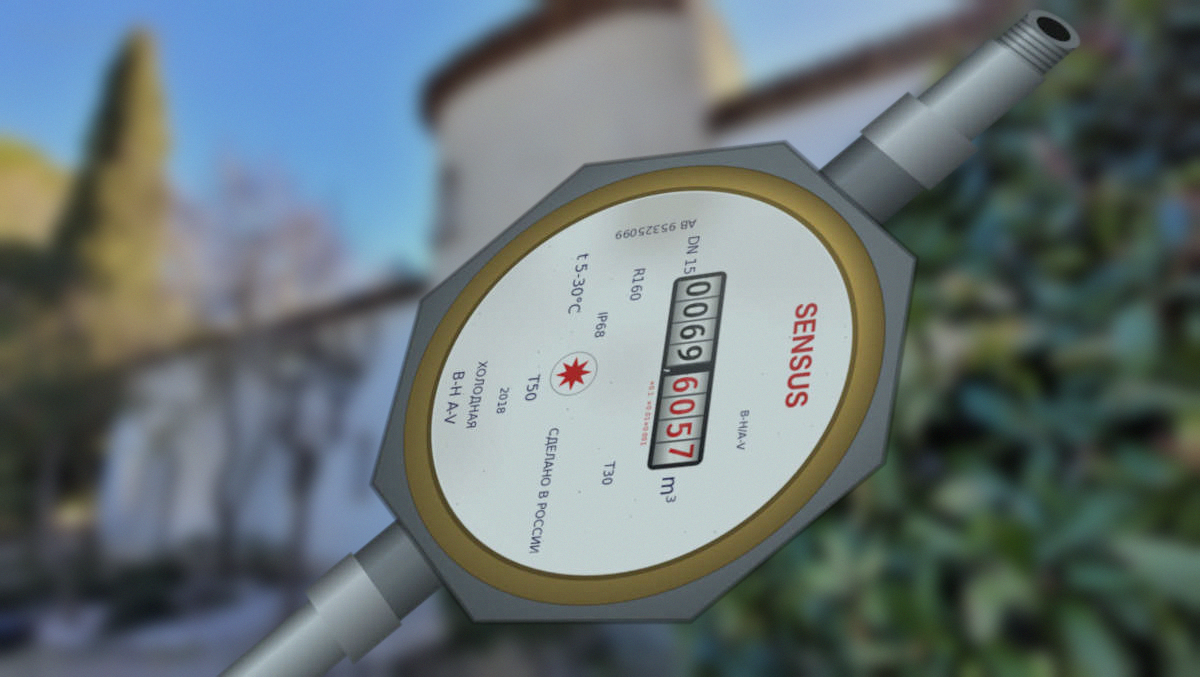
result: {"value": 69.6057, "unit": "m³"}
